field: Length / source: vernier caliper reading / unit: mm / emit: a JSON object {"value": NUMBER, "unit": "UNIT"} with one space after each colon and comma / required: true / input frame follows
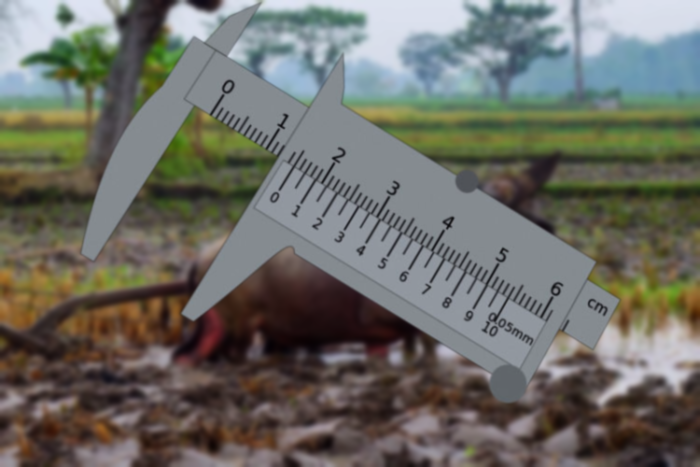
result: {"value": 15.0, "unit": "mm"}
